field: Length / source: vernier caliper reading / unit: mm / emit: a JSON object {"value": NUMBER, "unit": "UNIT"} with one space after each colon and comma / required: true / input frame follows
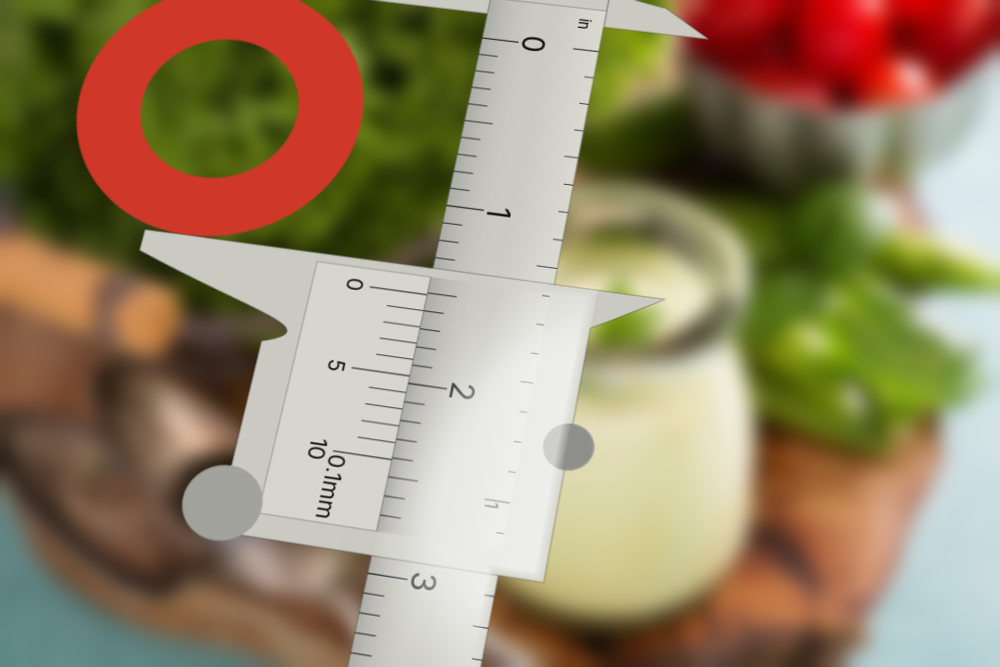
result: {"value": 15.1, "unit": "mm"}
